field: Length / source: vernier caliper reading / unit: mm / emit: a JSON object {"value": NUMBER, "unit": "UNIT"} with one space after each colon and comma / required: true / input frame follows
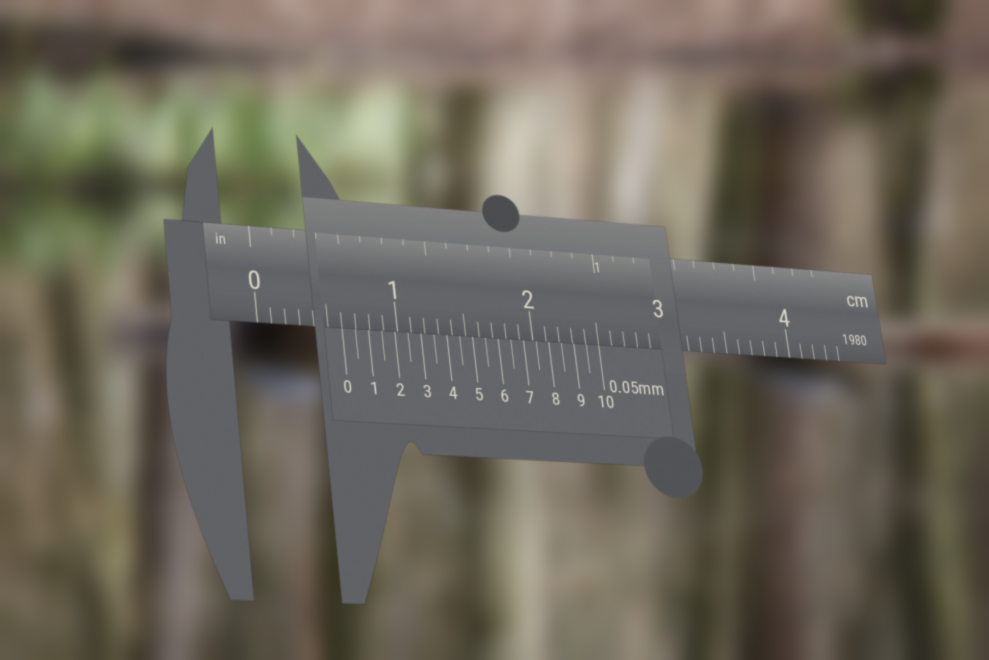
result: {"value": 6.0, "unit": "mm"}
